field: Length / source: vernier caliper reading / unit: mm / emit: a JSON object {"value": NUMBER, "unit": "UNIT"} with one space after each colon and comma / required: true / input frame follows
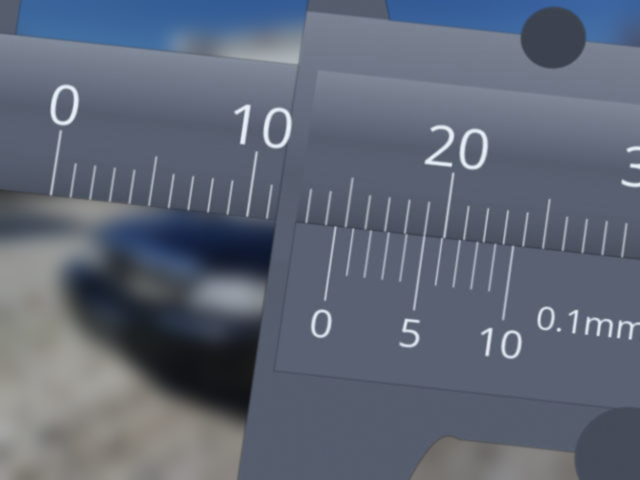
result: {"value": 14.5, "unit": "mm"}
